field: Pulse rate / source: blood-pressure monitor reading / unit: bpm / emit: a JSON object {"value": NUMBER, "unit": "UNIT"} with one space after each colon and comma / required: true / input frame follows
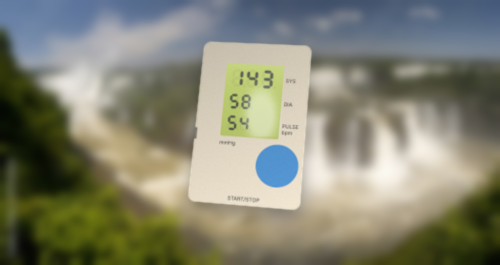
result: {"value": 54, "unit": "bpm"}
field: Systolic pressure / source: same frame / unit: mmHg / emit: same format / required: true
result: {"value": 143, "unit": "mmHg"}
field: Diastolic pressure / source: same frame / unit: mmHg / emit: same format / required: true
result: {"value": 58, "unit": "mmHg"}
